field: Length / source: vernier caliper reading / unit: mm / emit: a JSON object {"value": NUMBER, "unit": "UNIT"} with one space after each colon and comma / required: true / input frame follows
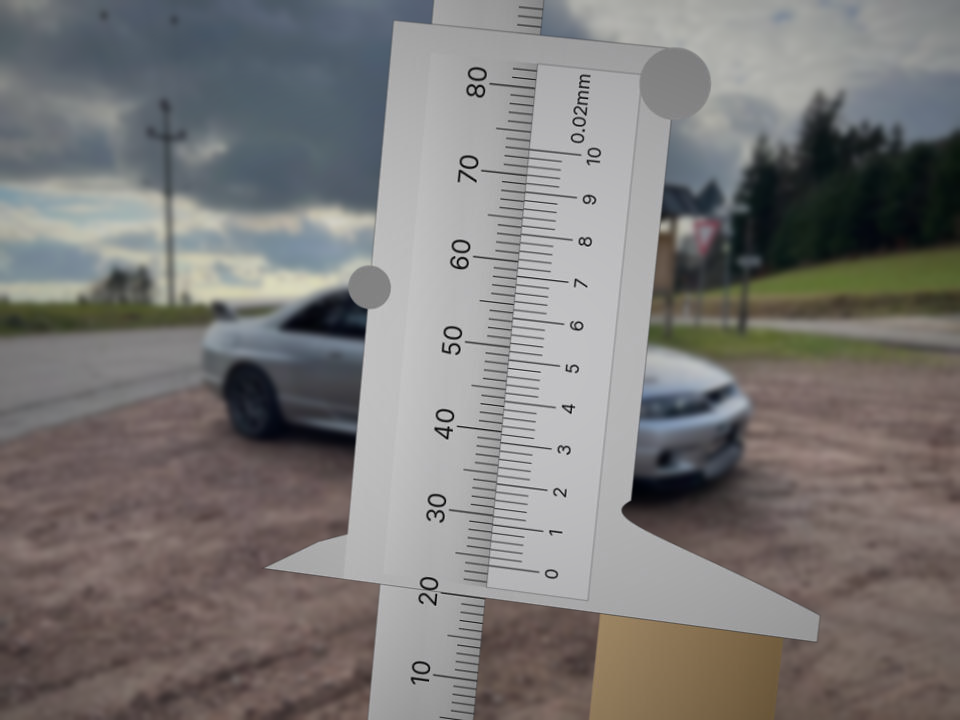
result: {"value": 24.0, "unit": "mm"}
